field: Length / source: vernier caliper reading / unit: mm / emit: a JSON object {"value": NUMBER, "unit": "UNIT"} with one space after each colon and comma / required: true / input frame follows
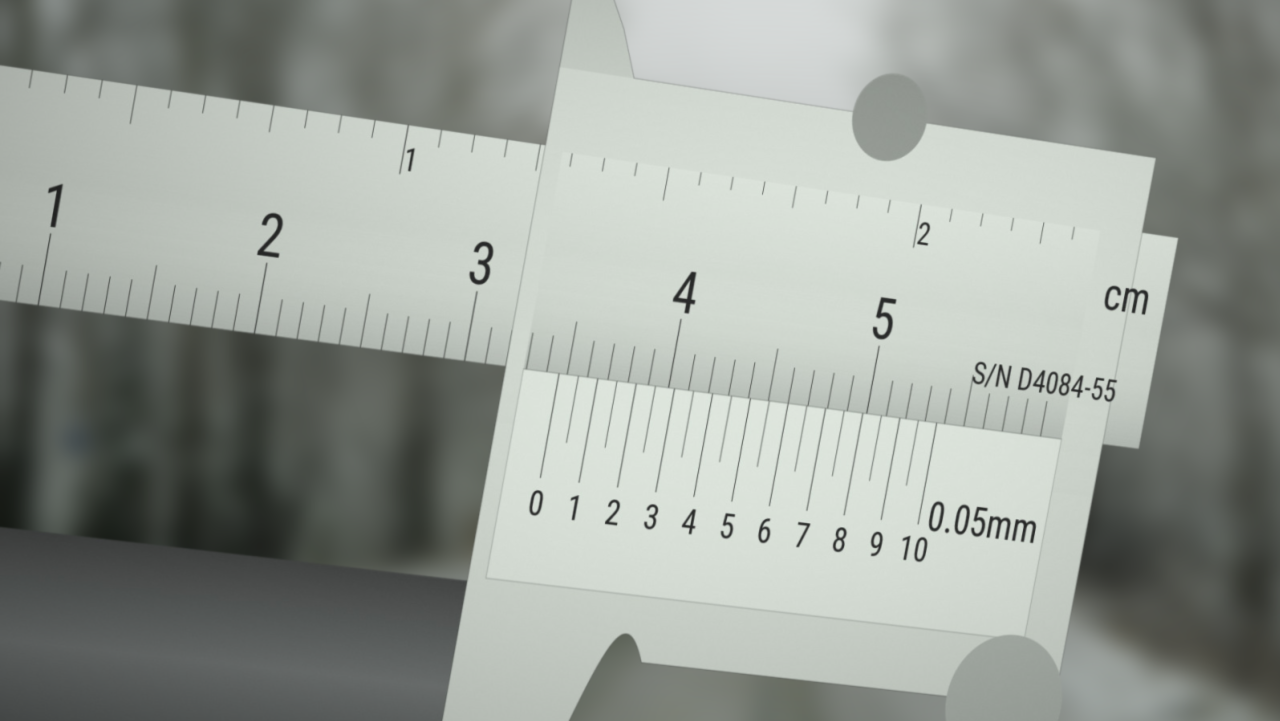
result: {"value": 34.6, "unit": "mm"}
